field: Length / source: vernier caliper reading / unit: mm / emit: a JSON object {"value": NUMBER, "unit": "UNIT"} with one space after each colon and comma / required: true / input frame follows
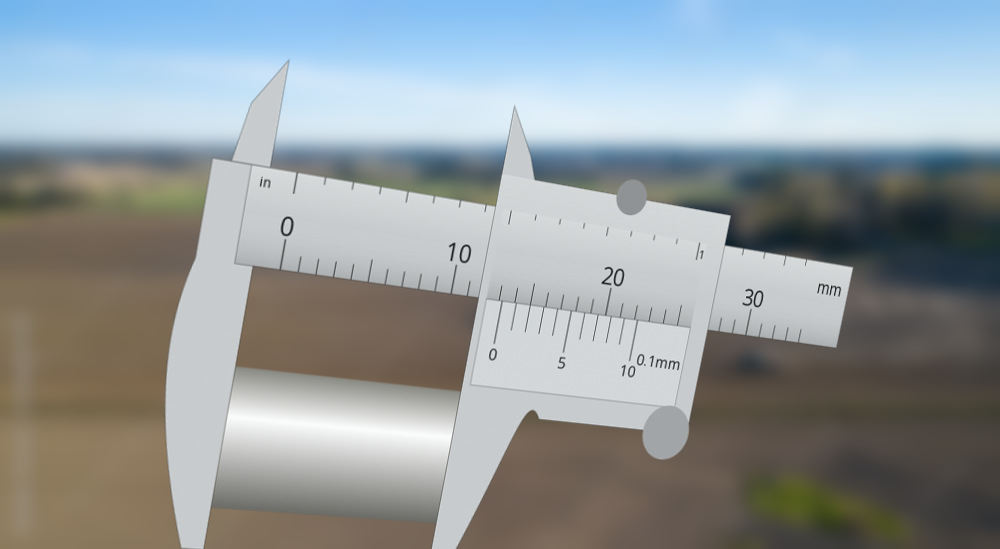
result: {"value": 13.2, "unit": "mm"}
